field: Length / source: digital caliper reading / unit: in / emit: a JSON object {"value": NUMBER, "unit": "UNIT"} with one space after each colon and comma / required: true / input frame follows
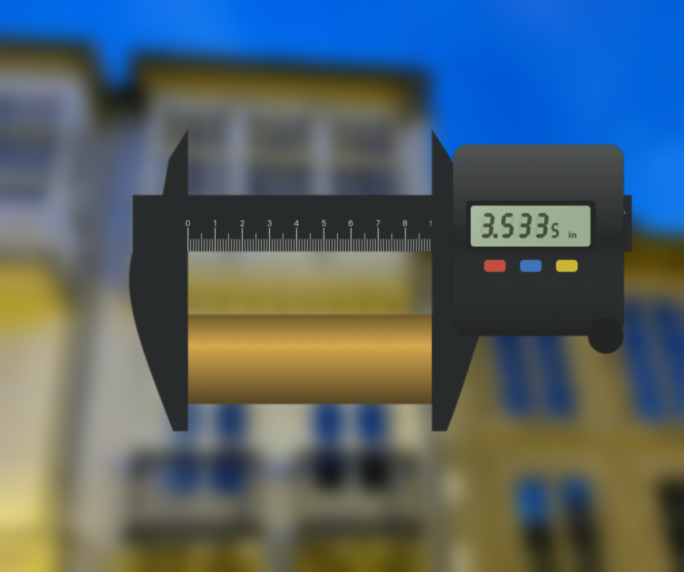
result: {"value": 3.5335, "unit": "in"}
